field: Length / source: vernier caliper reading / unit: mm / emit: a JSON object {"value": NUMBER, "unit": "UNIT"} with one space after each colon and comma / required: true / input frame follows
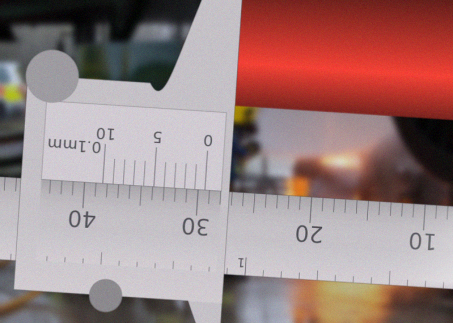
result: {"value": 29.4, "unit": "mm"}
